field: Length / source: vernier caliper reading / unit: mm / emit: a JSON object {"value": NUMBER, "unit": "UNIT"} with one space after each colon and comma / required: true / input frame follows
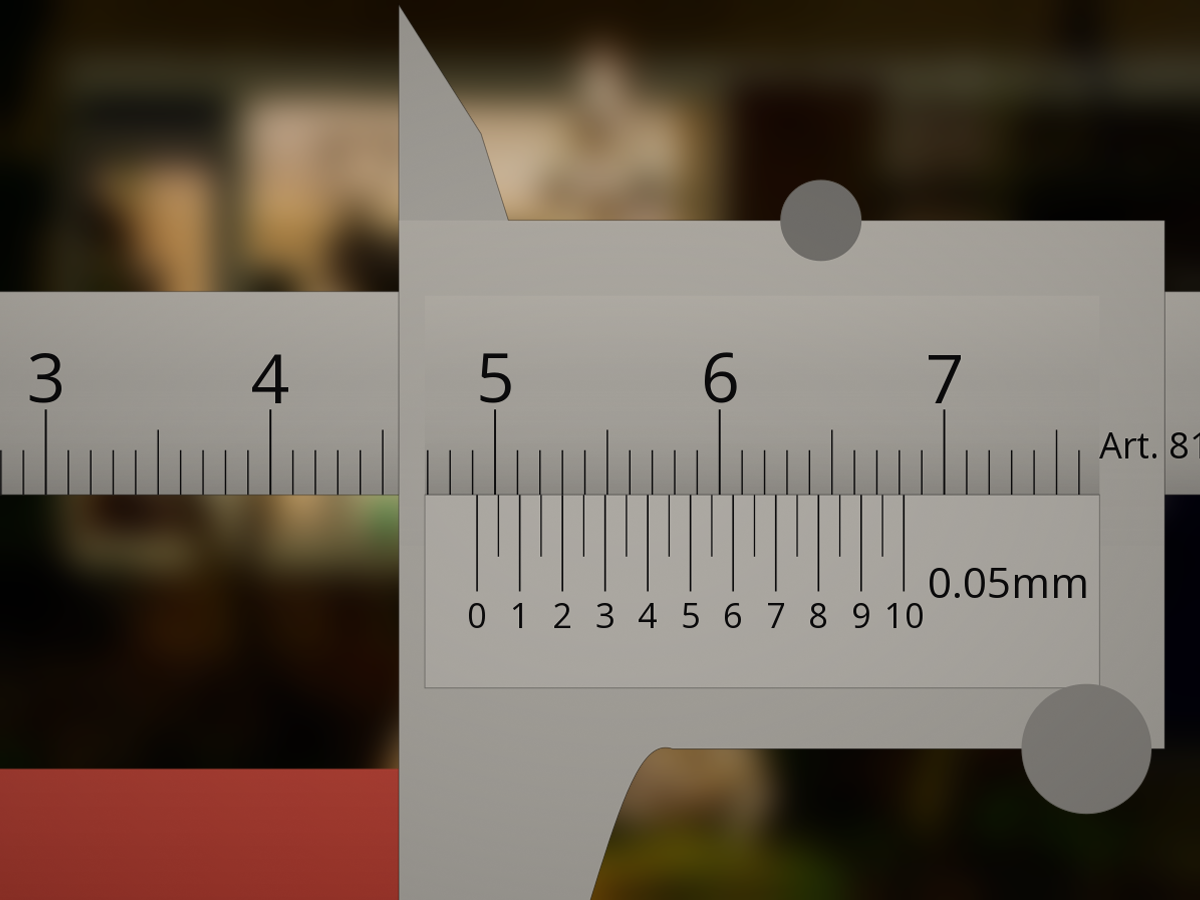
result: {"value": 49.20, "unit": "mm"}
